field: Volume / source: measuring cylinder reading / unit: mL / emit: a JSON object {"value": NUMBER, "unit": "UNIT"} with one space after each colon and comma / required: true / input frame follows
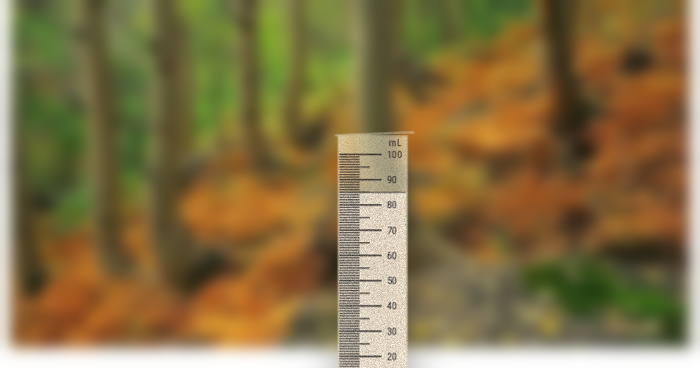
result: {"value": 85, "unit": "mL"}
